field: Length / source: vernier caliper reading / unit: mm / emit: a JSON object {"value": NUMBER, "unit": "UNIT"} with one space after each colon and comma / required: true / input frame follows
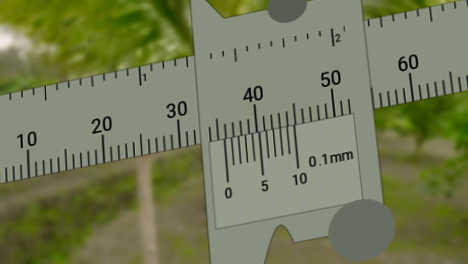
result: {"value": 35.8, "unit": "mm"}
